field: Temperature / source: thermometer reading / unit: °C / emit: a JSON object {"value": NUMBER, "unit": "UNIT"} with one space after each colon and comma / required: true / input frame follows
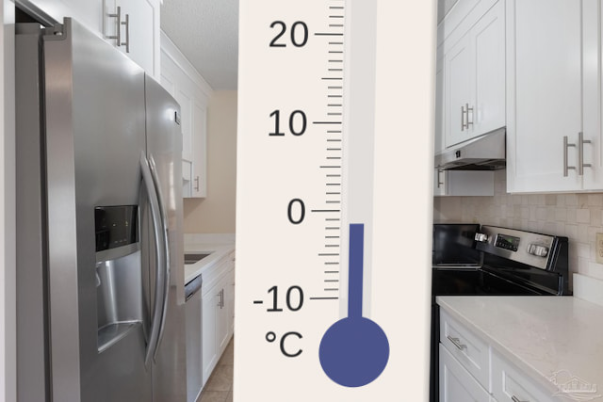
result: {"value": -1.5, "unit": "°C"}
